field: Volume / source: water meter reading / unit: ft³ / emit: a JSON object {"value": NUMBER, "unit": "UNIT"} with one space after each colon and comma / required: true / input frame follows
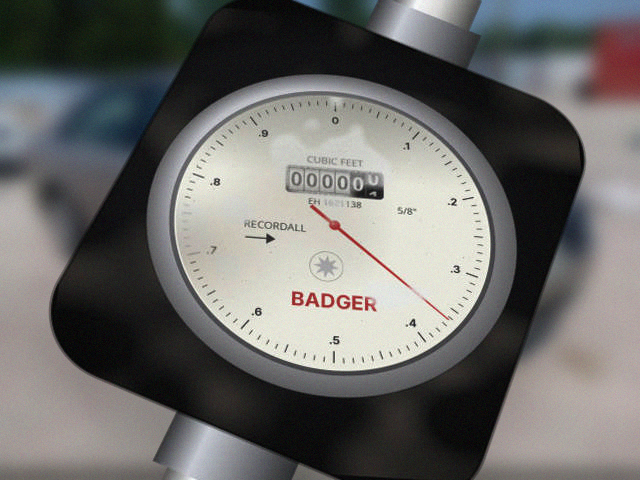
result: {"value": 0.36, "unit": "ft³"}
